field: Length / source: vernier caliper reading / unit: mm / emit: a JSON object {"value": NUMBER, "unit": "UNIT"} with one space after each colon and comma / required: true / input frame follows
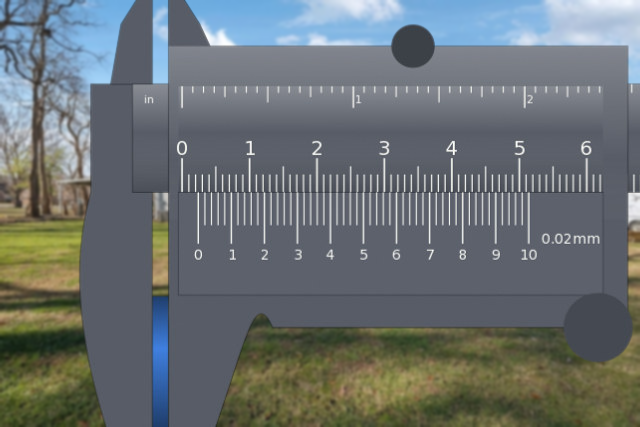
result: {"value": 2.4, "unit": "mm"}
